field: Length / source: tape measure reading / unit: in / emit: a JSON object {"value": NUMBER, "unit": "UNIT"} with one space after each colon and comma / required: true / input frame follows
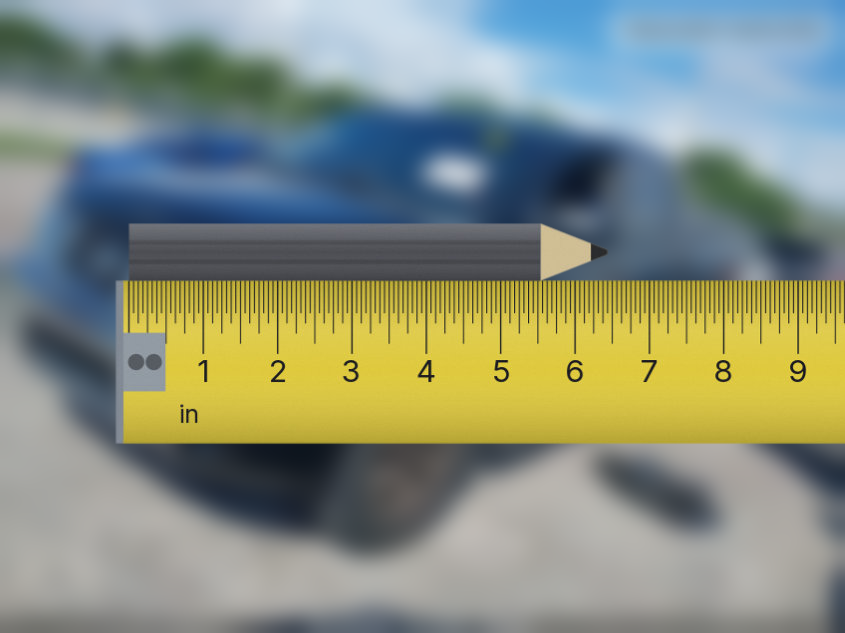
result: {"value": 6.4375, "unit": "in"}
